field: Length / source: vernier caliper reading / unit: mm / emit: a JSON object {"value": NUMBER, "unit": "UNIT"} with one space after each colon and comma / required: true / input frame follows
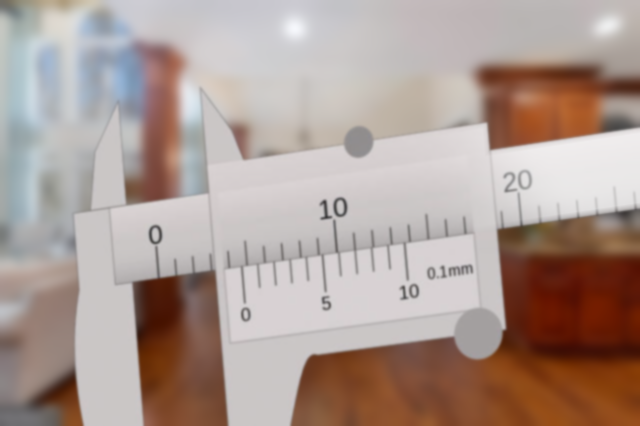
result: {"value": 4.7, "unit": "mm"}
